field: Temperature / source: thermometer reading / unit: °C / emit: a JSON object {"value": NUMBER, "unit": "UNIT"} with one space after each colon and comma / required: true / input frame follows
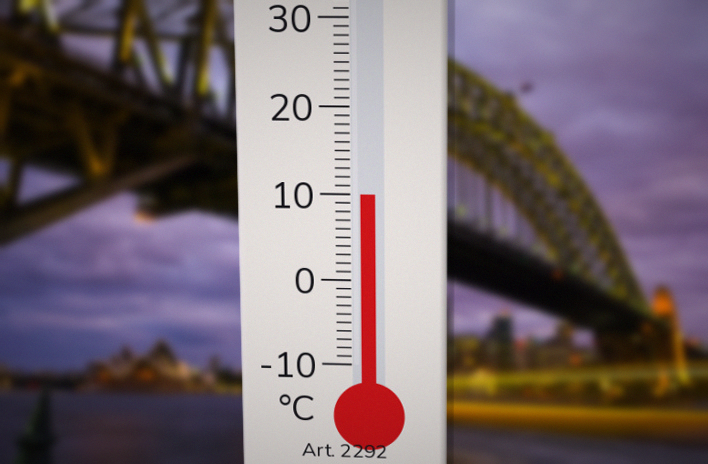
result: {"value": 10, "unit": "°C"}
